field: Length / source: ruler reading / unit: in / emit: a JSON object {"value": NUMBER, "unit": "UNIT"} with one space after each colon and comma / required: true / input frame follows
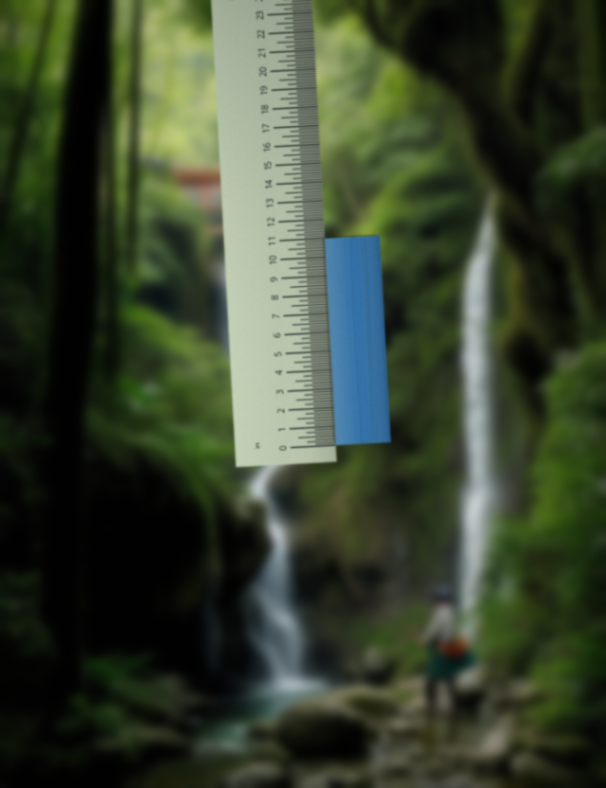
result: {"value": 11, "unit": "in"}
